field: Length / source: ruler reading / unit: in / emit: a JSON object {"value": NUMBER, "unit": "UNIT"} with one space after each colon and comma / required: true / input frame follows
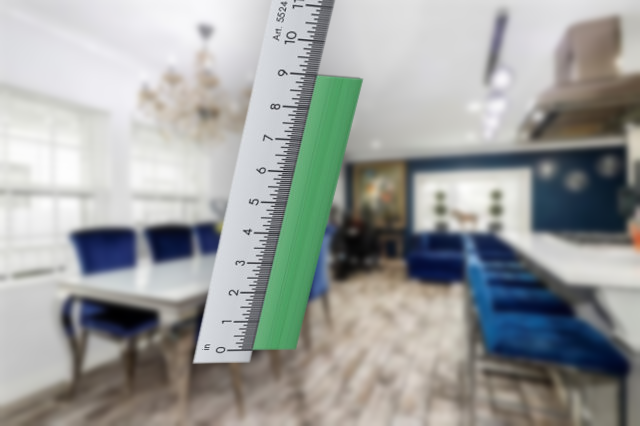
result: {"value": 9, "unit": "in"}
